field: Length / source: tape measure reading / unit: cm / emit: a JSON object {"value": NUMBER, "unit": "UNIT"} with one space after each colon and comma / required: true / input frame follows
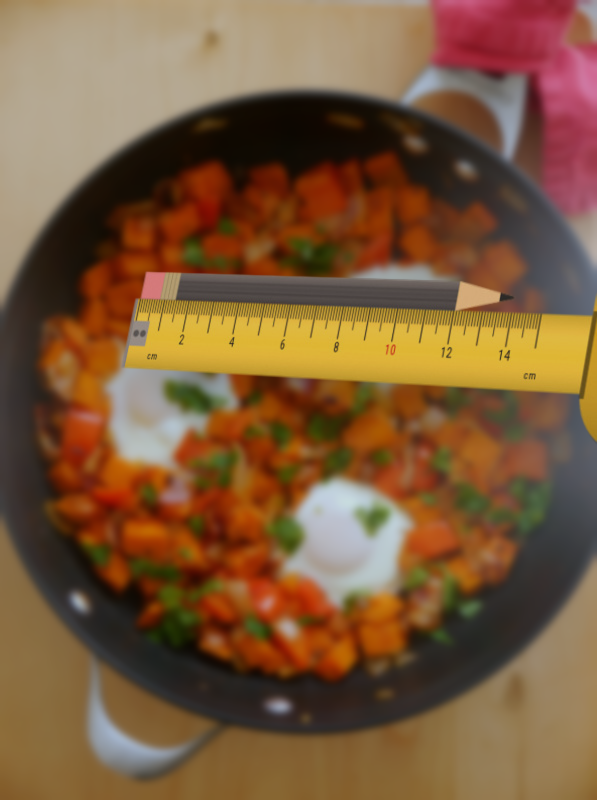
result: {"value": 14, "unit": "cm"}
